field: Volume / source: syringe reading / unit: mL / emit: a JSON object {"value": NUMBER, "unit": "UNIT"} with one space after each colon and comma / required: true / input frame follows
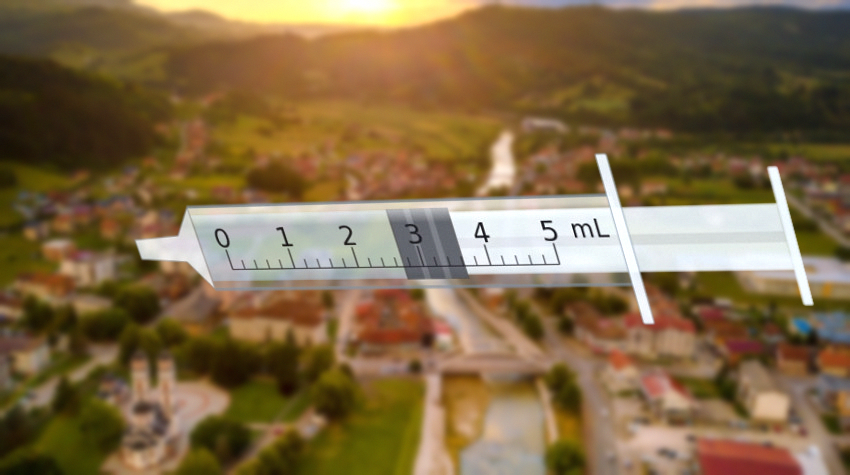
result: {"value": 2.7, "unit": "mL"}
